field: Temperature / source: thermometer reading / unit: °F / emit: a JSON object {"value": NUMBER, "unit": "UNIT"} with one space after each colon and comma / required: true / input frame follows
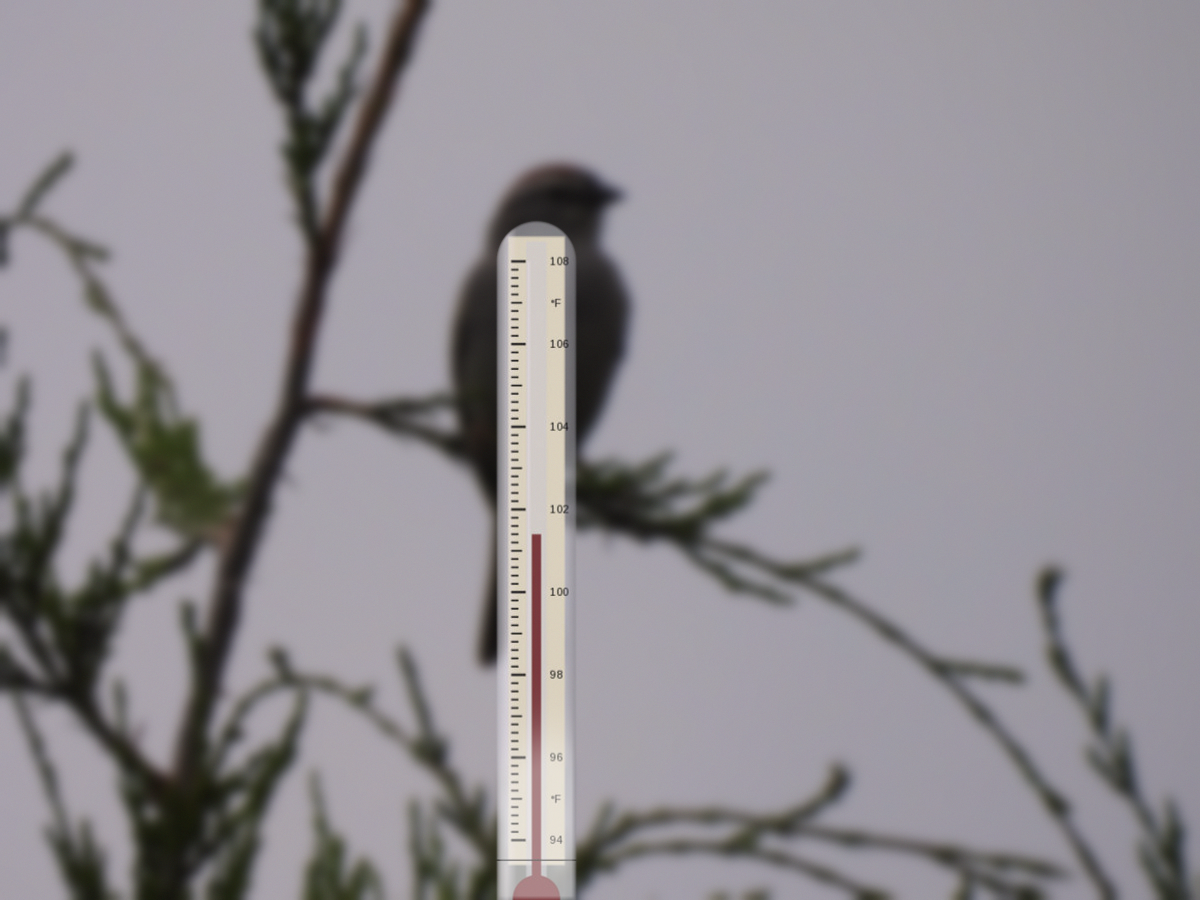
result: {"value": 101.4, "unit": "°F"}
